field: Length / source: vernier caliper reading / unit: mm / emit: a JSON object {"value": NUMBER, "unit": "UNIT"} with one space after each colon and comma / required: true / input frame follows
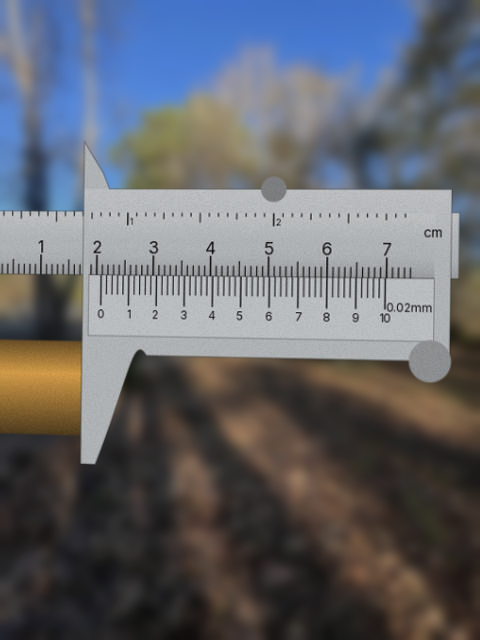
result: {"value": 20.8, "unit": "mm"}
